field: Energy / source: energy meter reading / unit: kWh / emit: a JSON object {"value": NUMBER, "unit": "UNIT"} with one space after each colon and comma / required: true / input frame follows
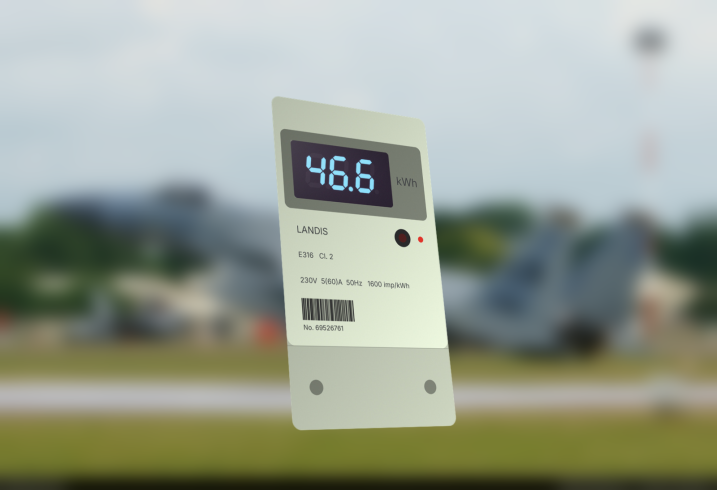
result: {"value": 46.6, "unit": "kWh"}
